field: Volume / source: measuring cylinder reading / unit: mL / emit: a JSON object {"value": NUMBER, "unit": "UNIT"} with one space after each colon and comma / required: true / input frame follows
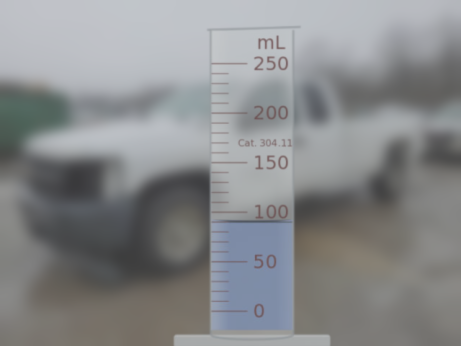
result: {"value": 90, "unit": "mL"}
